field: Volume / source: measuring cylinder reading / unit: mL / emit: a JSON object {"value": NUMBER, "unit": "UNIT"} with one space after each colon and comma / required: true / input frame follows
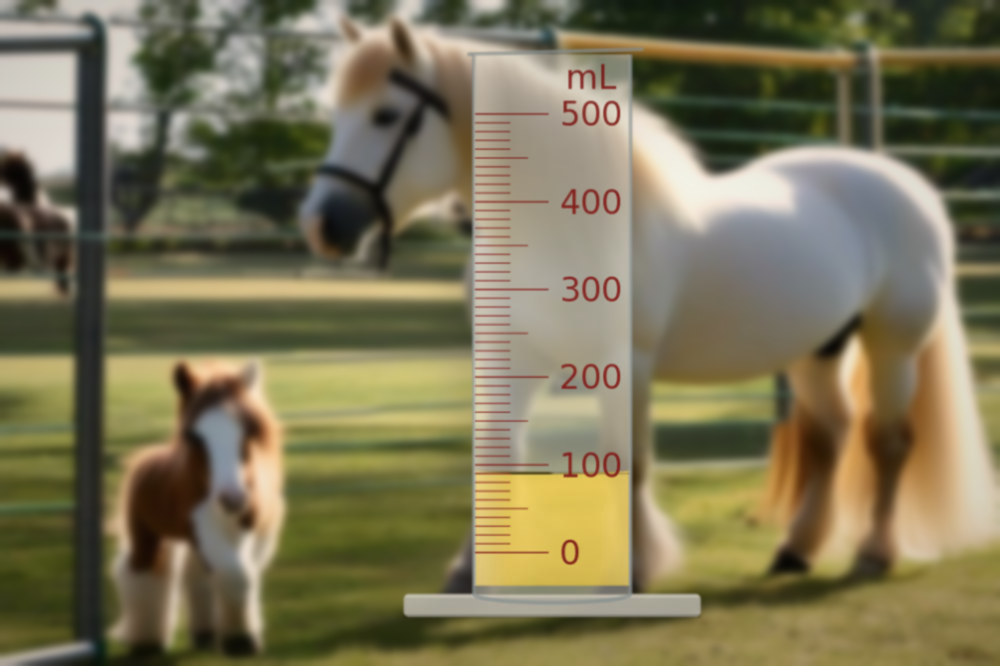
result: {"value": 90, "unit": "mL"}
